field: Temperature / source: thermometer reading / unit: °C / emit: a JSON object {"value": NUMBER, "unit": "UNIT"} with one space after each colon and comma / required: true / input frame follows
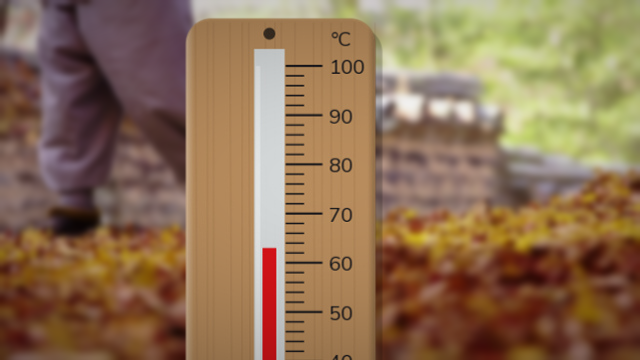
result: {"value": 63, "unit": "°C"}
